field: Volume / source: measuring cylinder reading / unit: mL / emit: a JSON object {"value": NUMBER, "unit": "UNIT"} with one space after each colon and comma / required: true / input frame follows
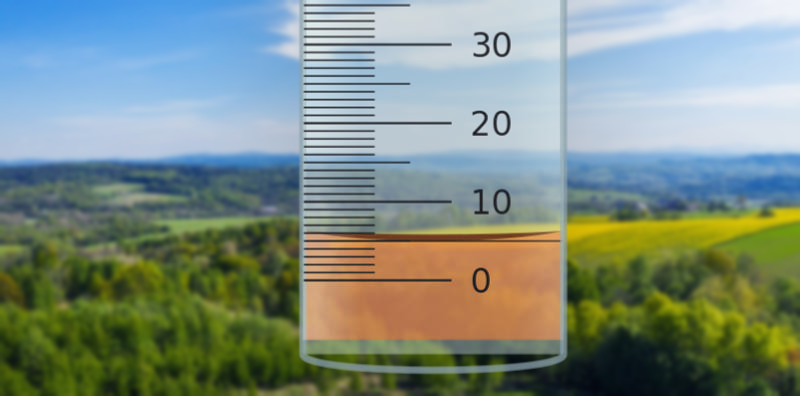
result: {"value": 5, "unit": "mL"}
